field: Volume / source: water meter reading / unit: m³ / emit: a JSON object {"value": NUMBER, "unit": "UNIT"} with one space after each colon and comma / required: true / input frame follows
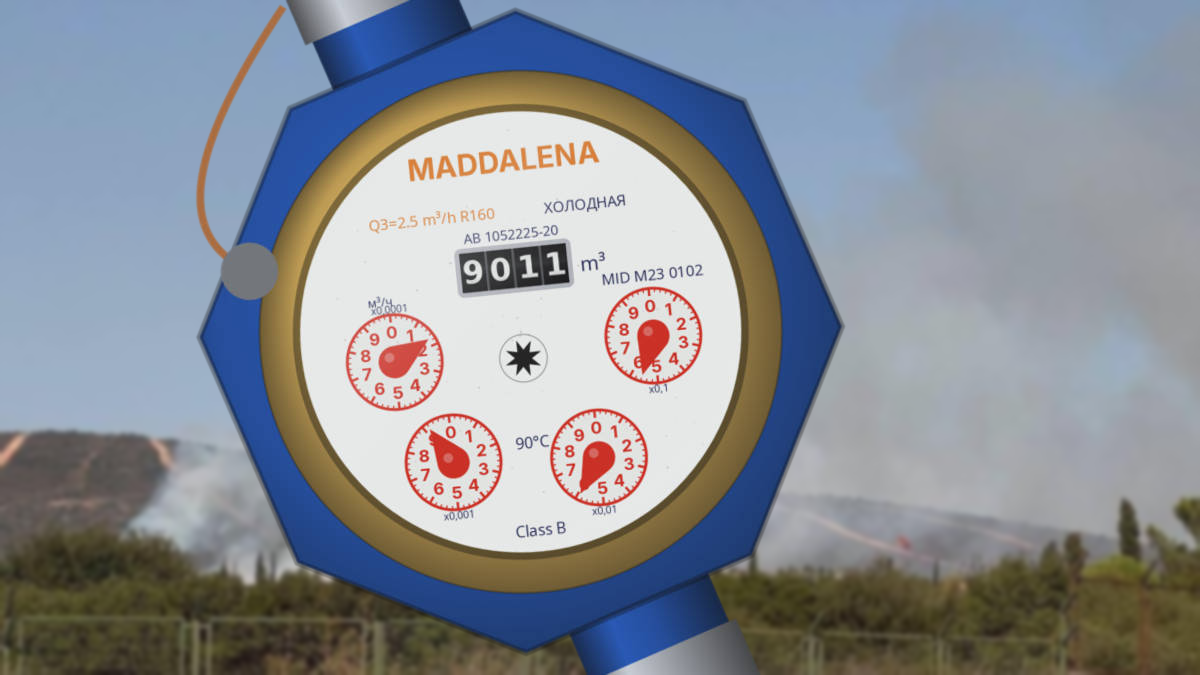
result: {"value": 9011.5591, "unit": "m³"}
